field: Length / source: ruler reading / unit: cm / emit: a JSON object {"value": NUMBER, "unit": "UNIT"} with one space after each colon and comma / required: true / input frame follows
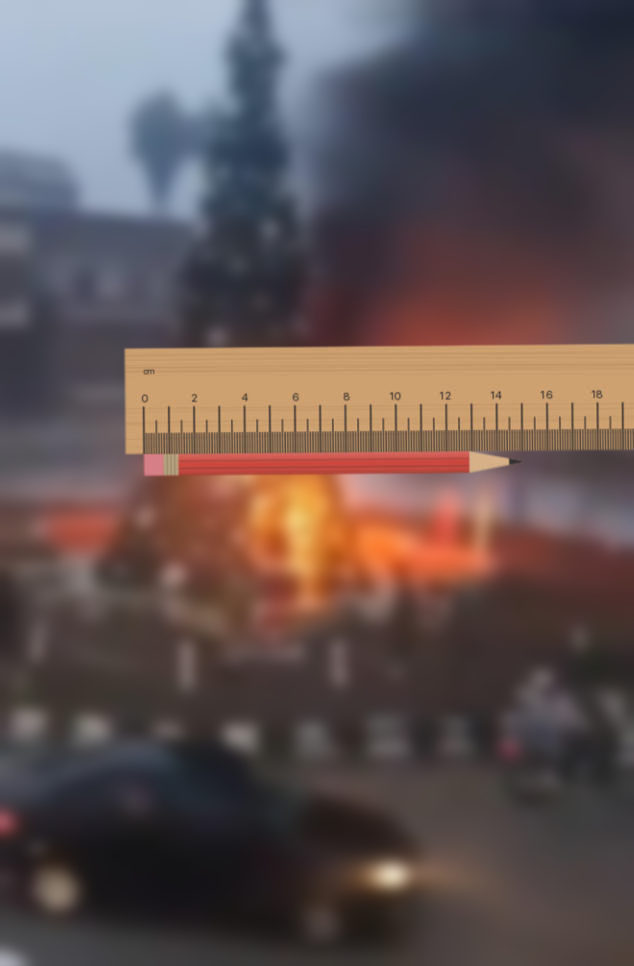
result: {"value": 15, "unit": "cm"}
